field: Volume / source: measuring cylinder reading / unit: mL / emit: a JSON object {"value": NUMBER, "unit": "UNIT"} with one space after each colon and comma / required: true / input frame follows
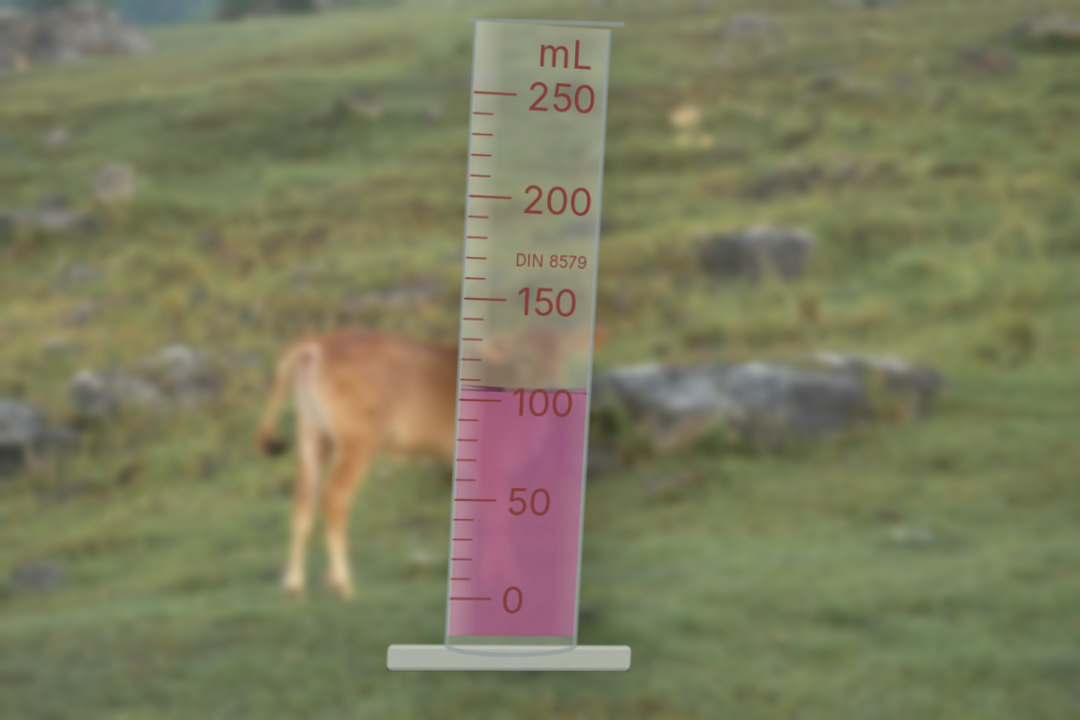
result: {"value": 105, "unit": "mL"}
